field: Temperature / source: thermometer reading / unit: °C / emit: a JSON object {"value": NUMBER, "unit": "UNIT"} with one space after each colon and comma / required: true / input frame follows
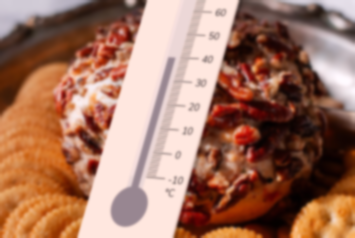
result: {"value": 40, "unit": "°C"}
